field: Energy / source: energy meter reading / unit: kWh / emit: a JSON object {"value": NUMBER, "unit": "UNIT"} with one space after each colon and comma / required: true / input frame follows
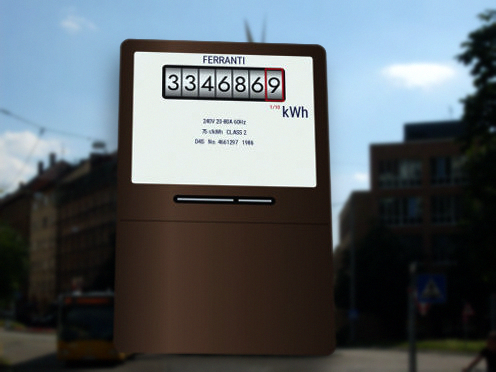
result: {"value": 334686.9, "unit": "kWh"}
